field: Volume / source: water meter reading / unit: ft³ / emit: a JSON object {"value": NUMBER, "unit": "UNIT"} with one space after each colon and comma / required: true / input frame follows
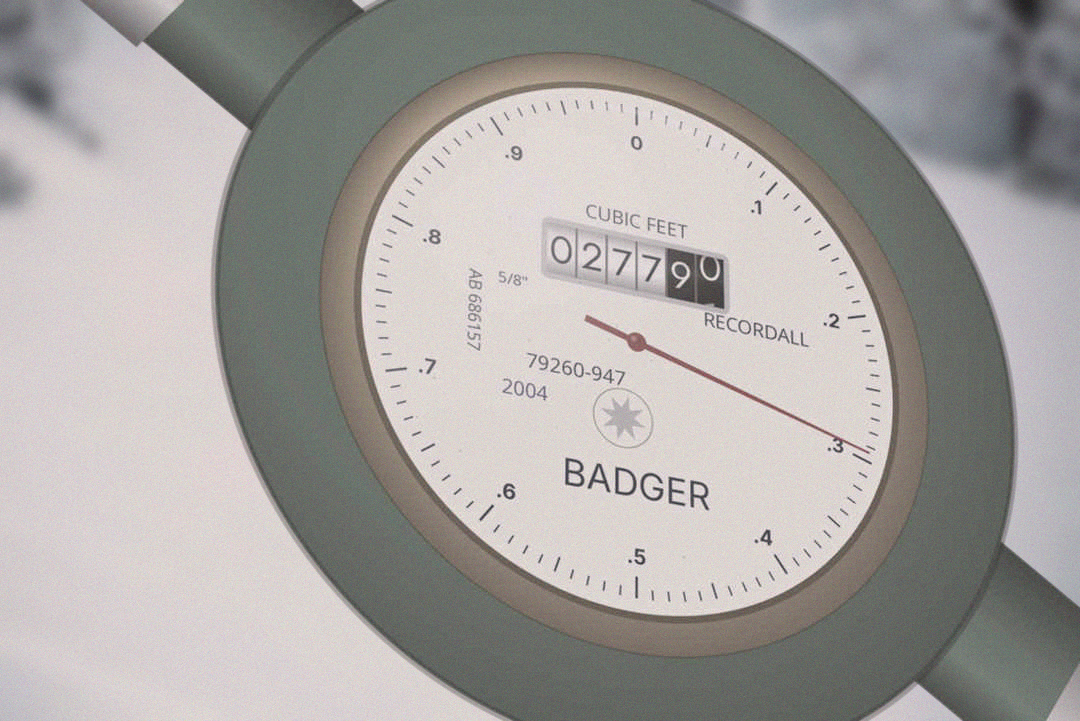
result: {"value": 27790.29, "unit": "ft³"}
